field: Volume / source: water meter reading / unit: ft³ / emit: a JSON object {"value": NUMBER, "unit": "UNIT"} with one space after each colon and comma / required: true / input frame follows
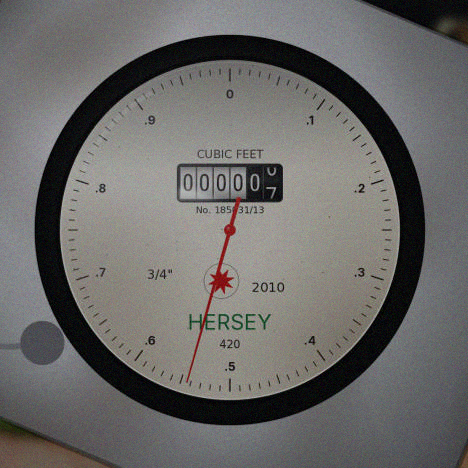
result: {"value": 6.54, "unit": "ft³"}
